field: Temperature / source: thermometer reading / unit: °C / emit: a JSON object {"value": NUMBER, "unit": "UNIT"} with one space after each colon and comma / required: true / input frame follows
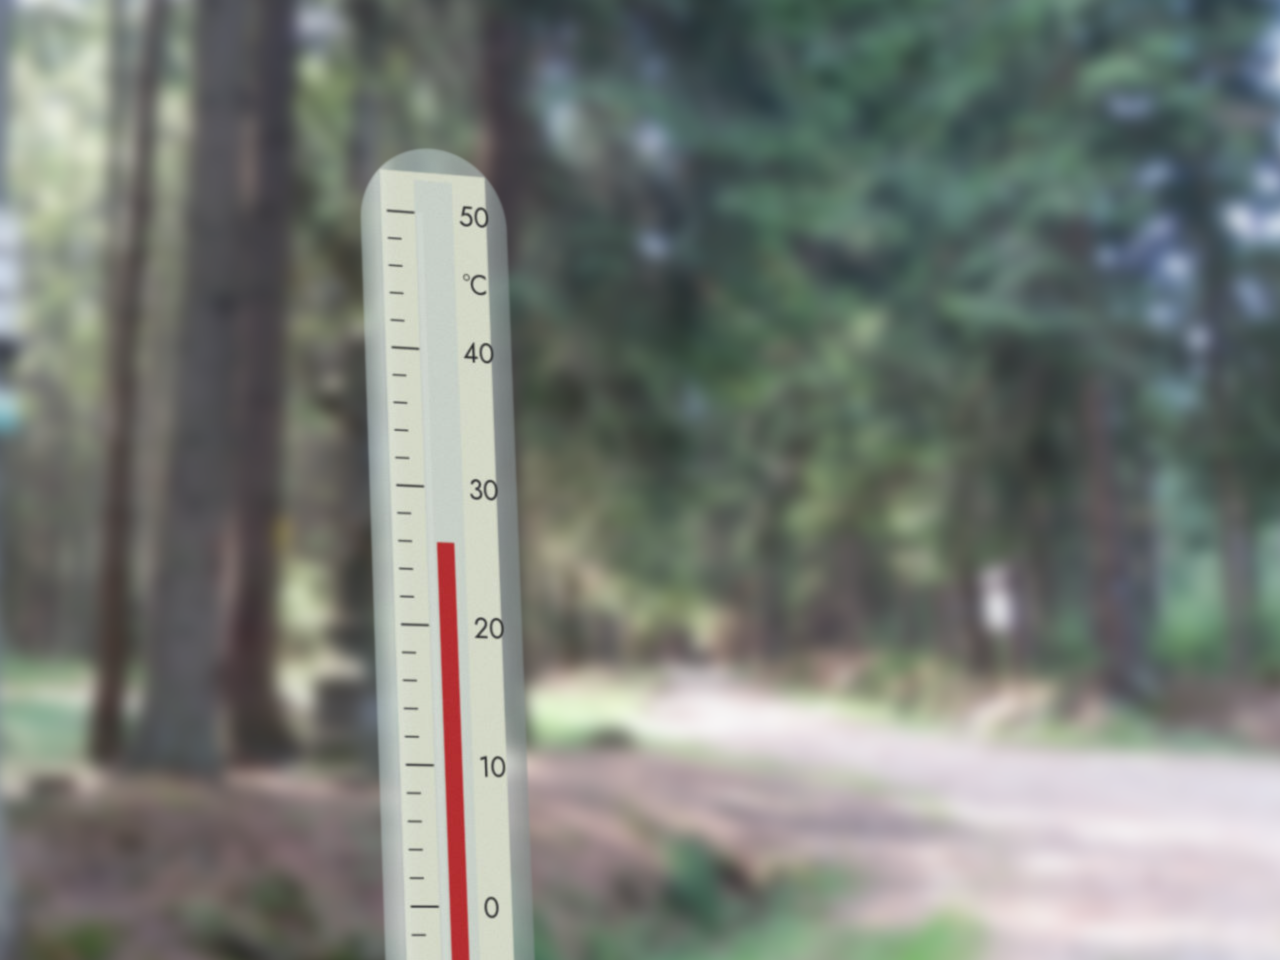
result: {"value": 26, "unit": "°C"}
